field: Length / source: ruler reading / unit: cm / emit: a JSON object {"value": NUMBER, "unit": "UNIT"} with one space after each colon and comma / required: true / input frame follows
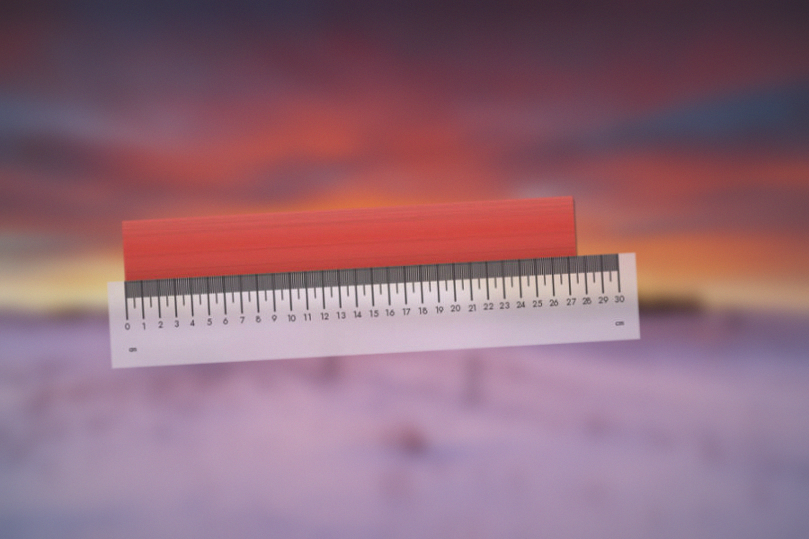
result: {"value": 27.5, "unit": "cm"}
